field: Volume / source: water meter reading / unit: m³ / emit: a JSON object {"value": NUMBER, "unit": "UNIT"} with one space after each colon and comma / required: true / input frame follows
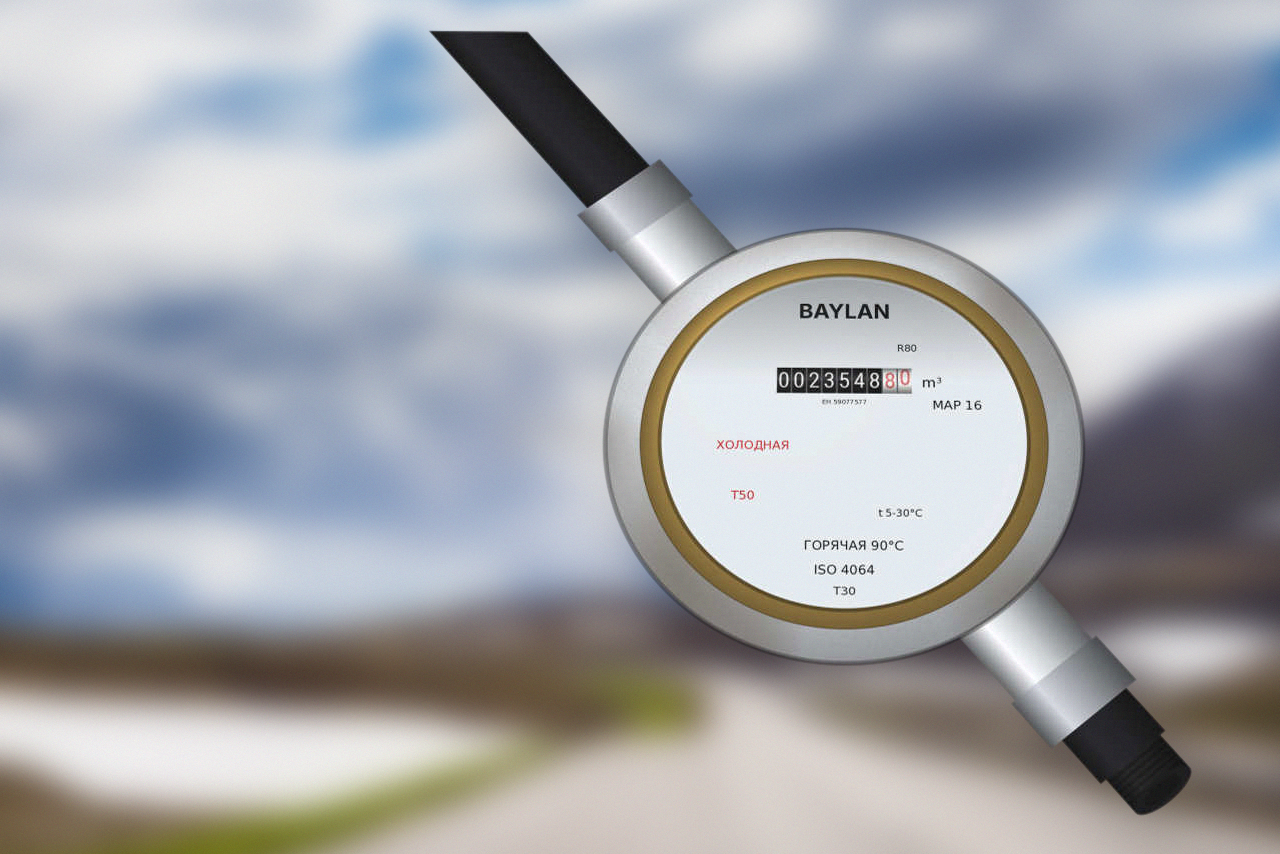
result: {"value": 23548.80, "unit": "m³"}
